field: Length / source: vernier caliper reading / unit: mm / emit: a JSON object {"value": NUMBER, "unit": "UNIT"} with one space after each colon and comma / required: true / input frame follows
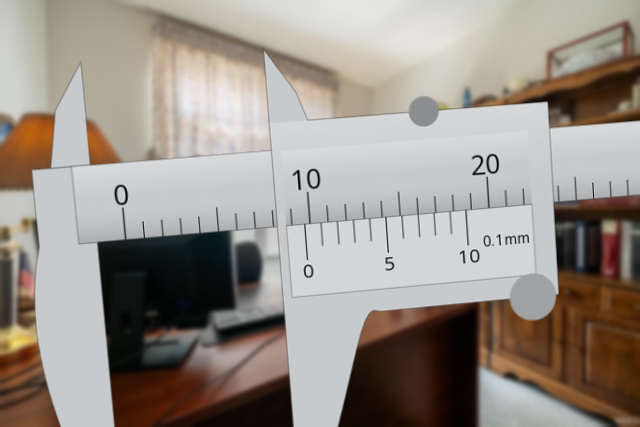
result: {"value": 9.7, "unit": "mm"}
